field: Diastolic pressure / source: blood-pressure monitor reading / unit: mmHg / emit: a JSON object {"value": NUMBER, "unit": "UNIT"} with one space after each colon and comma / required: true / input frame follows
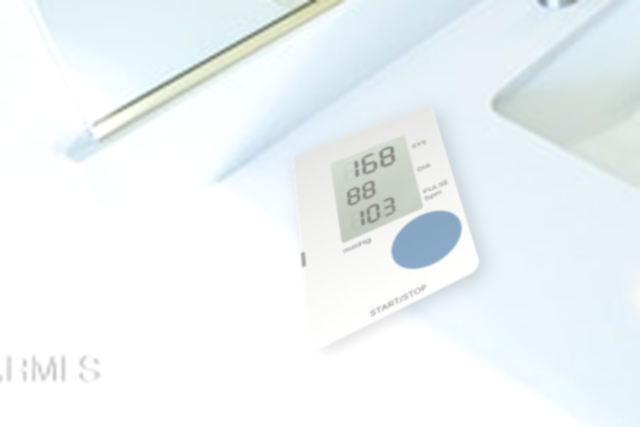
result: {"value": 88, "unit": "mmHg"}
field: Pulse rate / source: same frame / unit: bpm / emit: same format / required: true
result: {"value": 103, "unit": "bpm"}
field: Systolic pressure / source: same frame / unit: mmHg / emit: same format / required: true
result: {"value": 168, "unit": "mmHg"}
